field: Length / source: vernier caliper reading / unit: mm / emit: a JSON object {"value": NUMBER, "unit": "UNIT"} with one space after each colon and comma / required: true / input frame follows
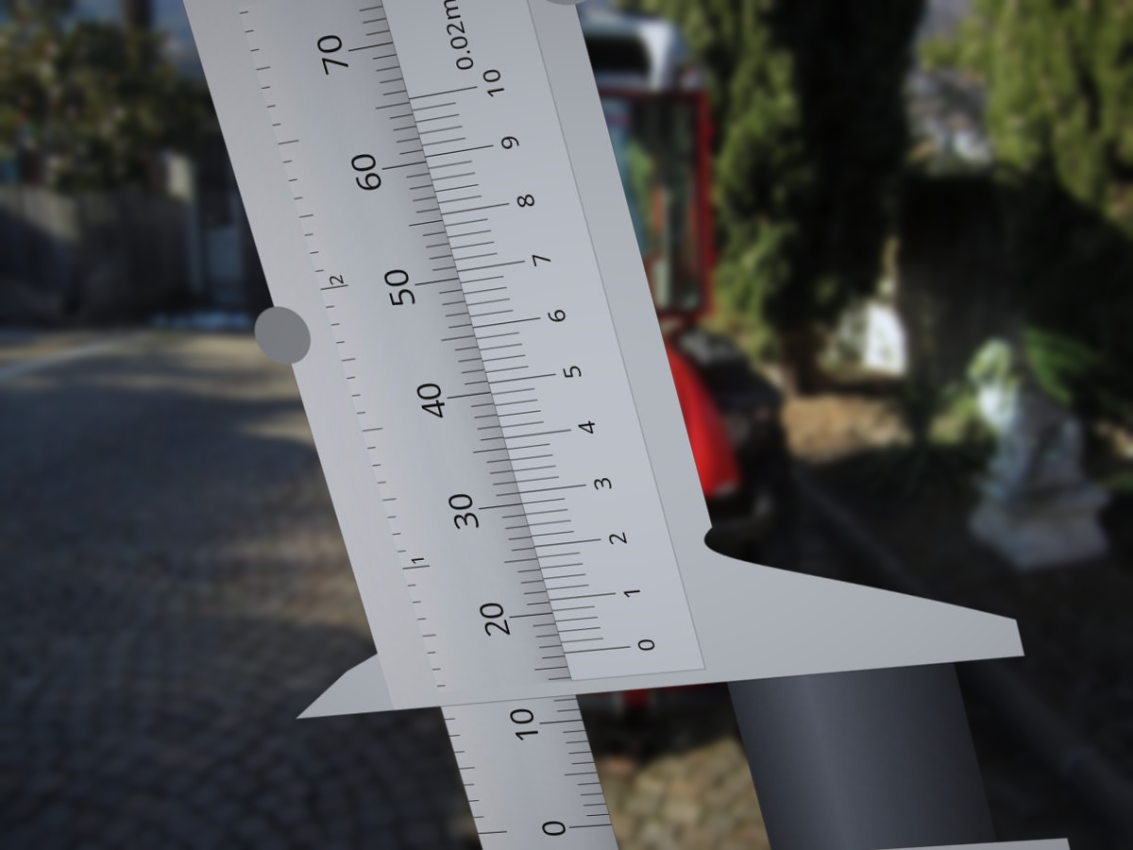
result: {"value": 16.3, "unit": "mm"}
